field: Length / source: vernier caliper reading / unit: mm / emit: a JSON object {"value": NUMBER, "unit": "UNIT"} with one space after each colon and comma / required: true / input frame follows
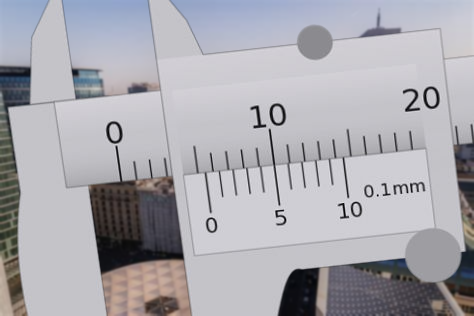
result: {"value": 5.5, "unit": "mm"}
